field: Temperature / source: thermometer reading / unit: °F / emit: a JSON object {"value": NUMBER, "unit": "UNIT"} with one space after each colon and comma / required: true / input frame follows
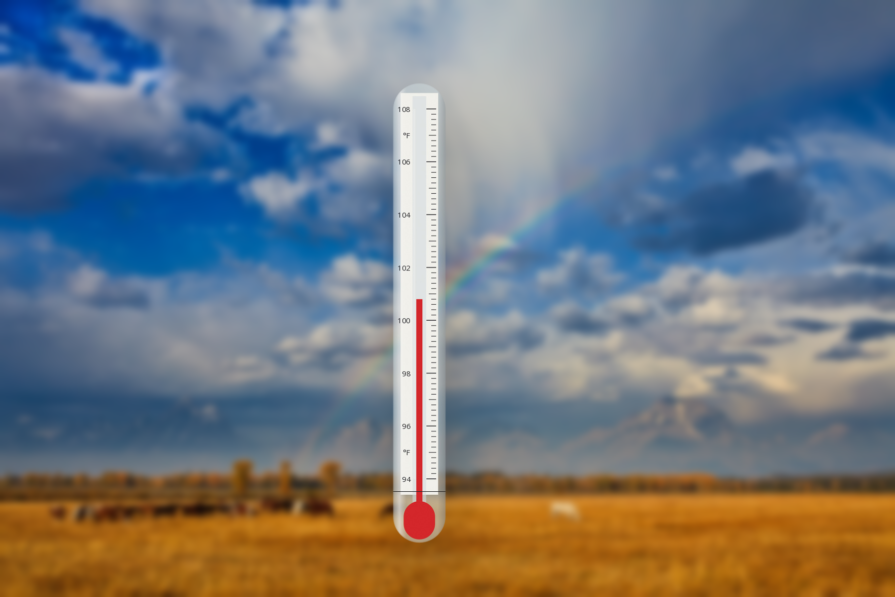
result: {"value": 100.8, "unit": "°F"}
